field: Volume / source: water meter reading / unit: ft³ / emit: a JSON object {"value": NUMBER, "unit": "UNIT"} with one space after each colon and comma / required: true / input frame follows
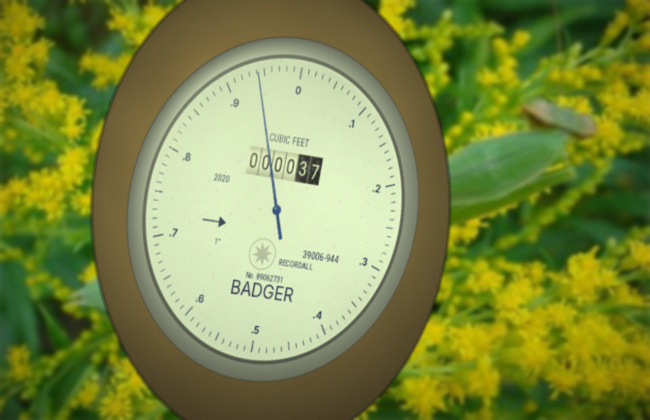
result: {"value": 36.94, "unit": "ft³"}
